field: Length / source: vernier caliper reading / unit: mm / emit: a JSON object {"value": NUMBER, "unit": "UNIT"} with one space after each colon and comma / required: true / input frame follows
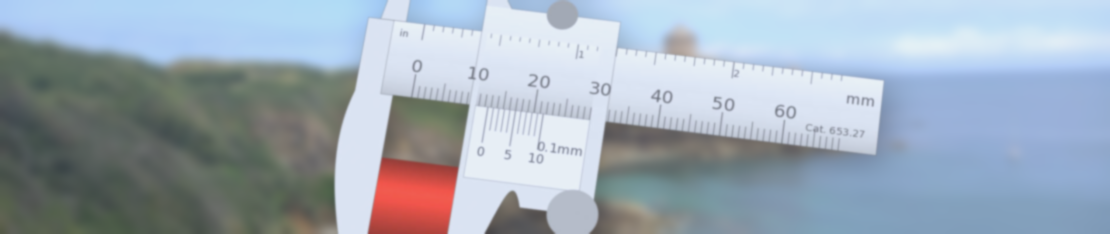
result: {"value": 12.5, "unit": "mm"}
